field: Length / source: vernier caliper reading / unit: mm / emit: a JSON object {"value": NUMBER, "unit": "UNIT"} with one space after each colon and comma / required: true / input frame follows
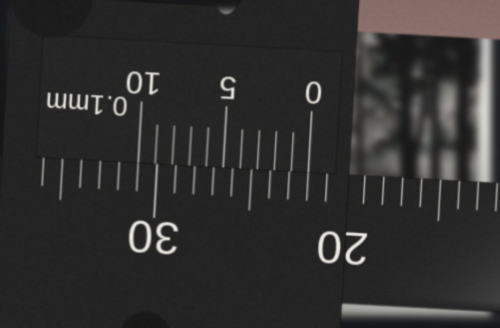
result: {"value": 22.0, "unit": "mm"}
